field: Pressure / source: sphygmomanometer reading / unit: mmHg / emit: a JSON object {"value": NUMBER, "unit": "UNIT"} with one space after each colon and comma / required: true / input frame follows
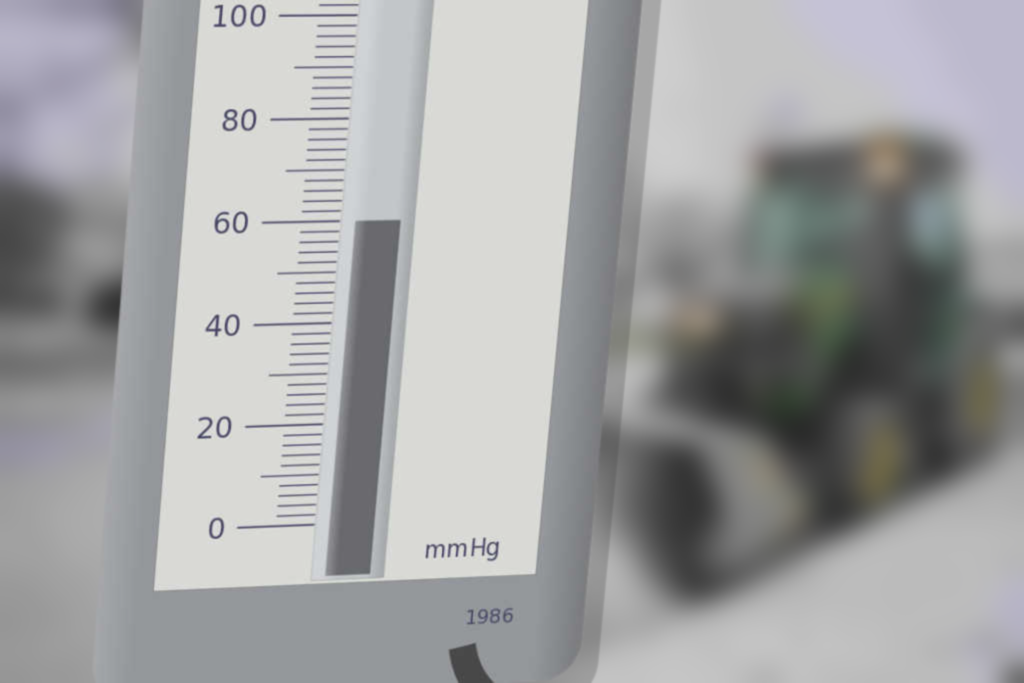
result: {"value": 60, "unit": "mmHg"}
